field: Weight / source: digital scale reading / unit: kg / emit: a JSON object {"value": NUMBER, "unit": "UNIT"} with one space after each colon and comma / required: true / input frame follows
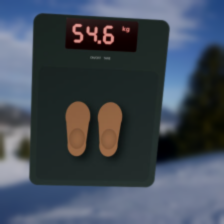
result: {"value": 54.6, "unit": "kg"}
